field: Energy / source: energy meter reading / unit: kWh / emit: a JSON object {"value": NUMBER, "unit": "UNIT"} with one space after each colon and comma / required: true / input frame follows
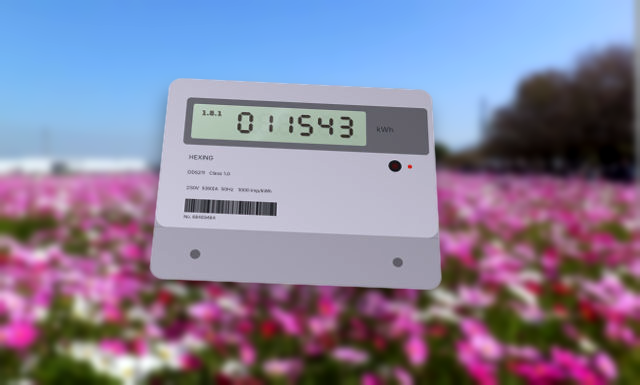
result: {"value": 11543, "unit": "kWh"}
